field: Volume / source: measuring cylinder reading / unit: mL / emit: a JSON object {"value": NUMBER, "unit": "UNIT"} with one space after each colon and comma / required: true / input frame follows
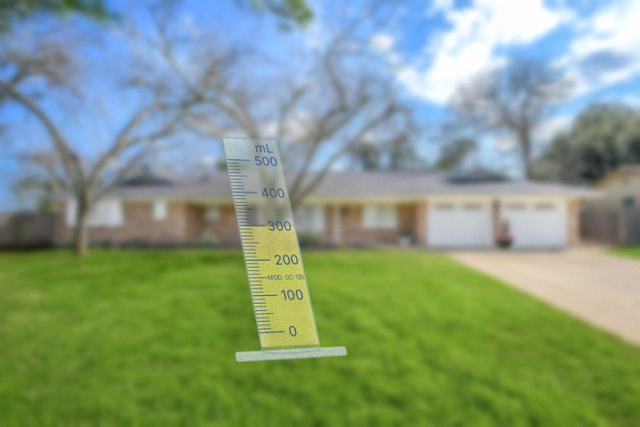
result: {"value": 300, "unit": "mL"}
